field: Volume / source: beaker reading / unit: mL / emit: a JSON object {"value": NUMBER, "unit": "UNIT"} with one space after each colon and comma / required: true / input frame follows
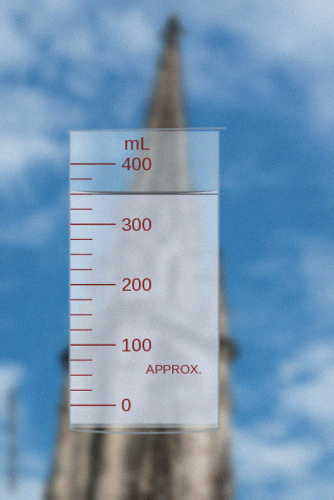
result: {"value": 350, "unit": "mL"}
